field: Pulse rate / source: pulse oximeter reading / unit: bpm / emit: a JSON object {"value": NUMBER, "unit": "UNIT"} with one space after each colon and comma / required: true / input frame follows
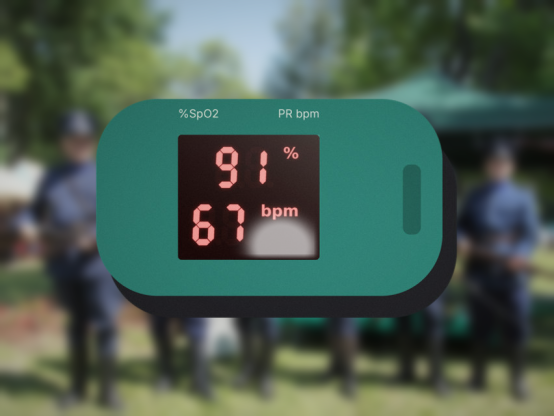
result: {"value": 67, "unit": "bpm"}
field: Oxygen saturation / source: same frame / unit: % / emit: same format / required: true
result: {"value": 91, "unit": "%"}
